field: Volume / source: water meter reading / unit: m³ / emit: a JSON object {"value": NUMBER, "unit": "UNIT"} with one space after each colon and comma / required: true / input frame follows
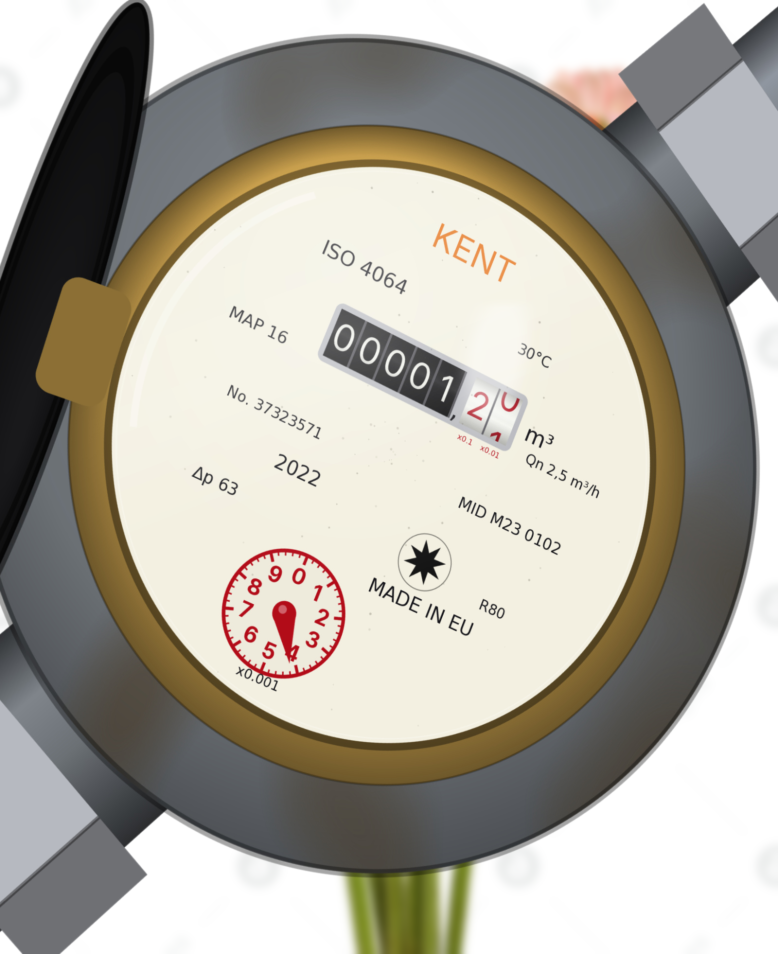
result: {"value": 1.204, "unit": "m³"}
